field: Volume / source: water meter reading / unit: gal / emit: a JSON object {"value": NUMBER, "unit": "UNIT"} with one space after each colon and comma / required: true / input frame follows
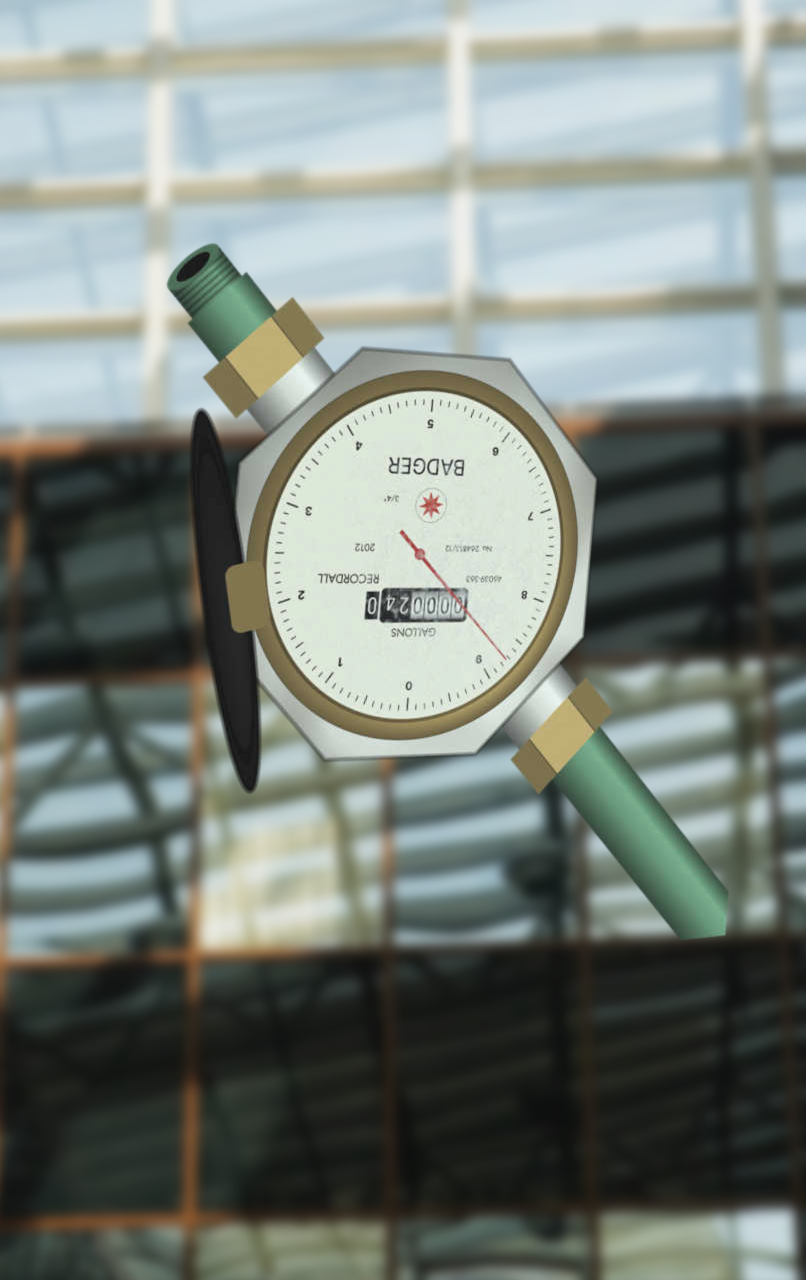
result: {"value": 238.7, "unit": "gal"}
